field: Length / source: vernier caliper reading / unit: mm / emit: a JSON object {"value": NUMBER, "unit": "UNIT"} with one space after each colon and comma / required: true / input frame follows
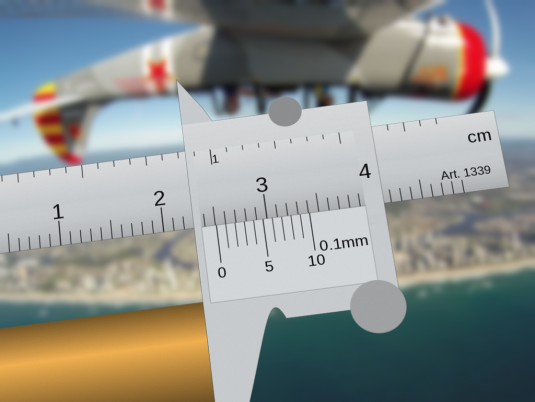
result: {"value": 25.1, "unit": "mm"}
